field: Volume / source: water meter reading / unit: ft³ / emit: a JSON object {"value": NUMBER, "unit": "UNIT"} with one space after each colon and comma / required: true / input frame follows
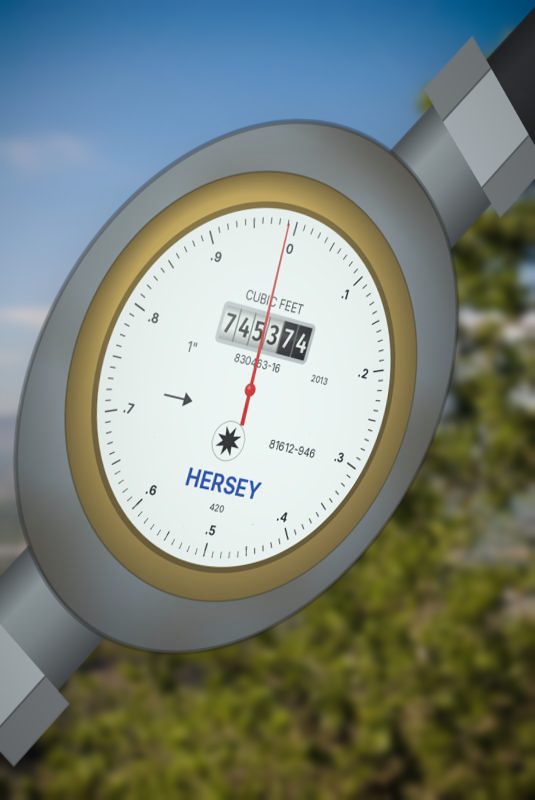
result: {"value": 745373.99, "unit": "ft³"}
